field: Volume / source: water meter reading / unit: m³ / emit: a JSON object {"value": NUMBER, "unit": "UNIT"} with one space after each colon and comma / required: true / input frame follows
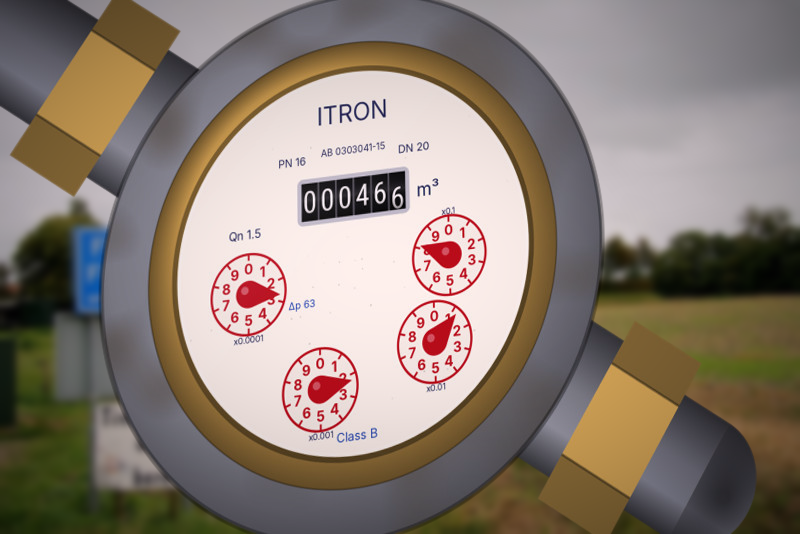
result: {"value": 465.8122, "unit": "m³"}
